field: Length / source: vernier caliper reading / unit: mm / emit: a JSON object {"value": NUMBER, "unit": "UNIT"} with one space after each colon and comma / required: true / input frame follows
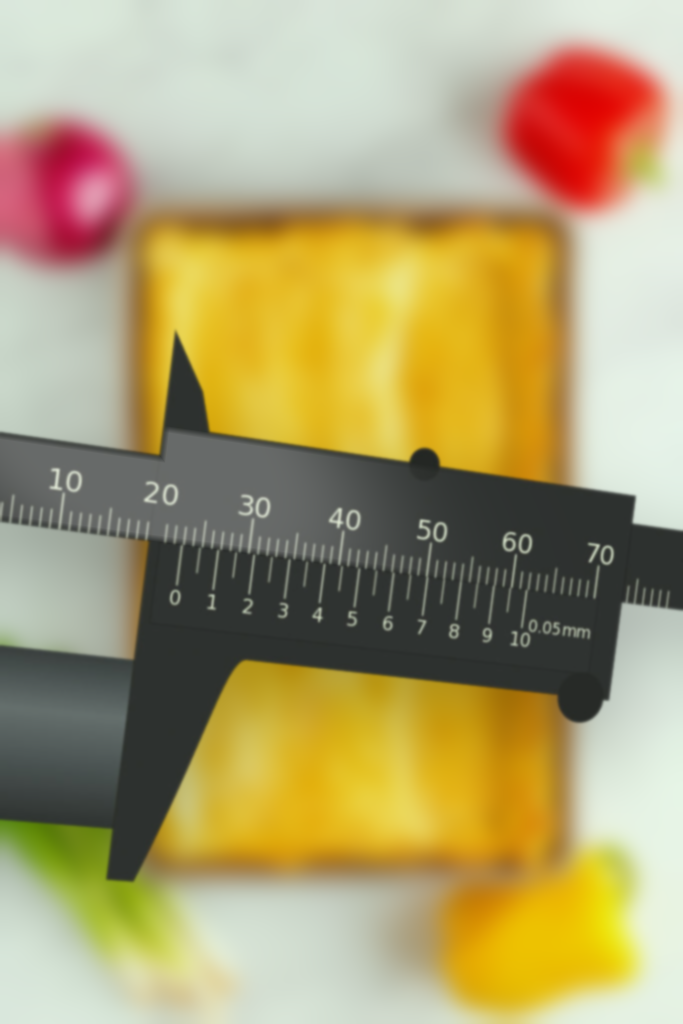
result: {"value": 22.8, "unit": "mm"}
